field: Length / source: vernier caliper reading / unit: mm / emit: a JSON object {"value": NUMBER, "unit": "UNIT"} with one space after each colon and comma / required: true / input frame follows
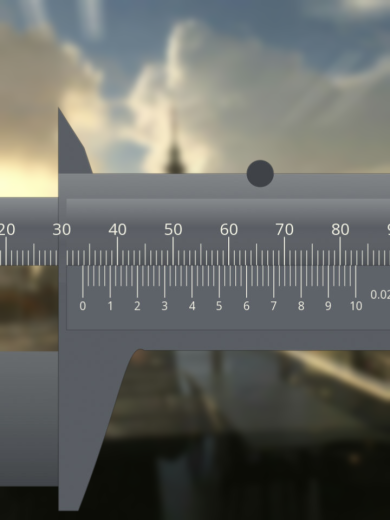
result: {"value": 33.8, "unit": "mm"}
